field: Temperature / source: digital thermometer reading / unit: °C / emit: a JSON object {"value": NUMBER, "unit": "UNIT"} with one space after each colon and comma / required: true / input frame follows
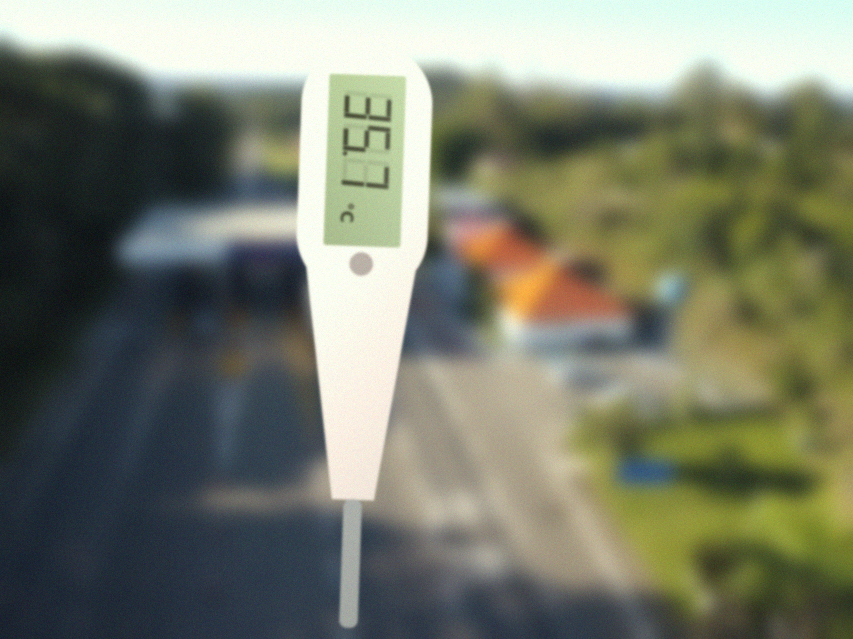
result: {"value": 35.7, "unit": "°C"}
